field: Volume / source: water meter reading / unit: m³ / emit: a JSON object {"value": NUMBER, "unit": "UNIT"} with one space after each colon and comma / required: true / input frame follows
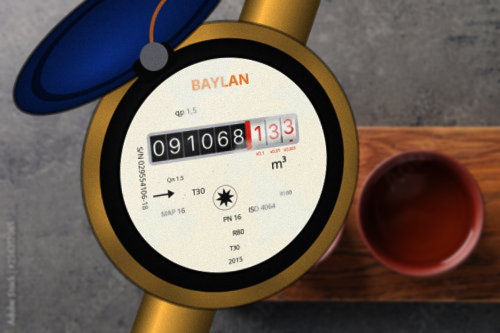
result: {"value": 91068.133, "unit": "m³"}
